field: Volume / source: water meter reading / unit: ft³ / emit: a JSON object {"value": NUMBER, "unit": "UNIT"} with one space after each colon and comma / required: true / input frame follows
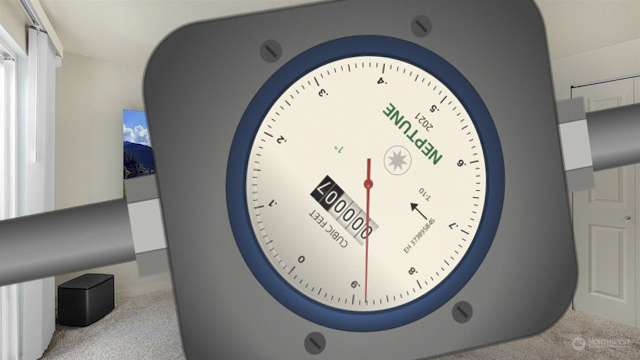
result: {"value": 6.88, "unit": "ft³"}
